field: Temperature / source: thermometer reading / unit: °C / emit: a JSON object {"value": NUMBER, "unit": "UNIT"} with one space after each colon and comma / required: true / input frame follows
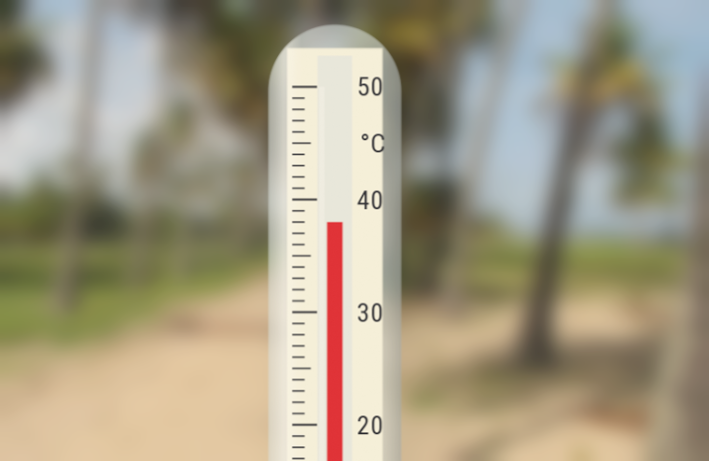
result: {"value": 38, "unit": "°C"}
